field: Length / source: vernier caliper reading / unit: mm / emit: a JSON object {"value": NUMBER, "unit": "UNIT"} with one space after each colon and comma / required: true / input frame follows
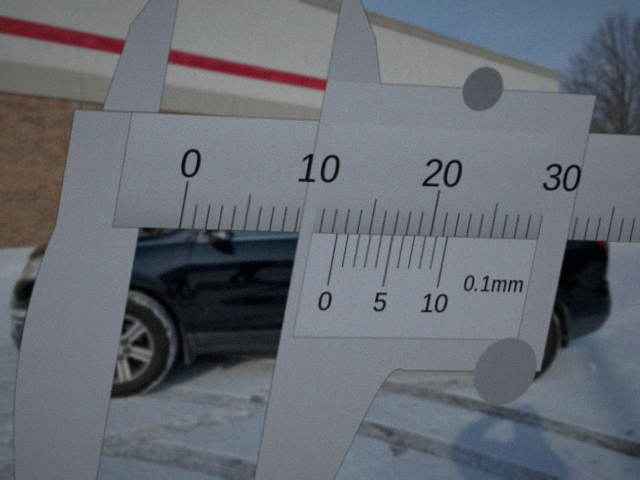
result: {"value": 12.4, "unit": "mm"}
